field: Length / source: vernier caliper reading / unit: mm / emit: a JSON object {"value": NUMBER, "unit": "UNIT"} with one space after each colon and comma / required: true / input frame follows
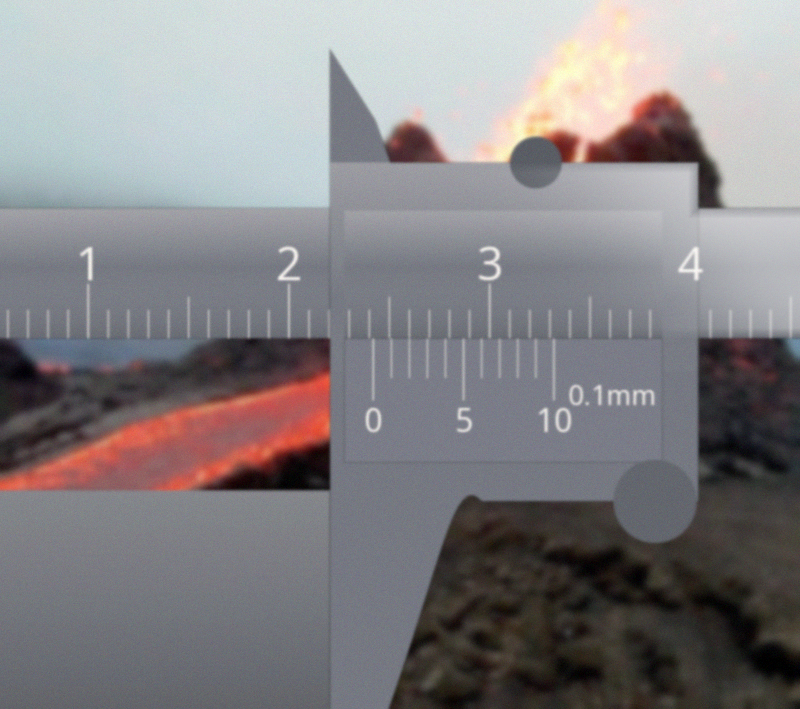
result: {"value": 24.2, "unit": "mm"}
